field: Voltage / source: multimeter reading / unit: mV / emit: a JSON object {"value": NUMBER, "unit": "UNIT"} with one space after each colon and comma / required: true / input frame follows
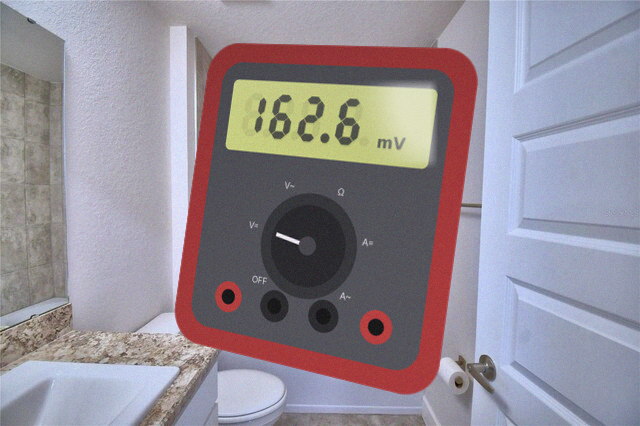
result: {"value": 162.6, "unit": "mV"}
